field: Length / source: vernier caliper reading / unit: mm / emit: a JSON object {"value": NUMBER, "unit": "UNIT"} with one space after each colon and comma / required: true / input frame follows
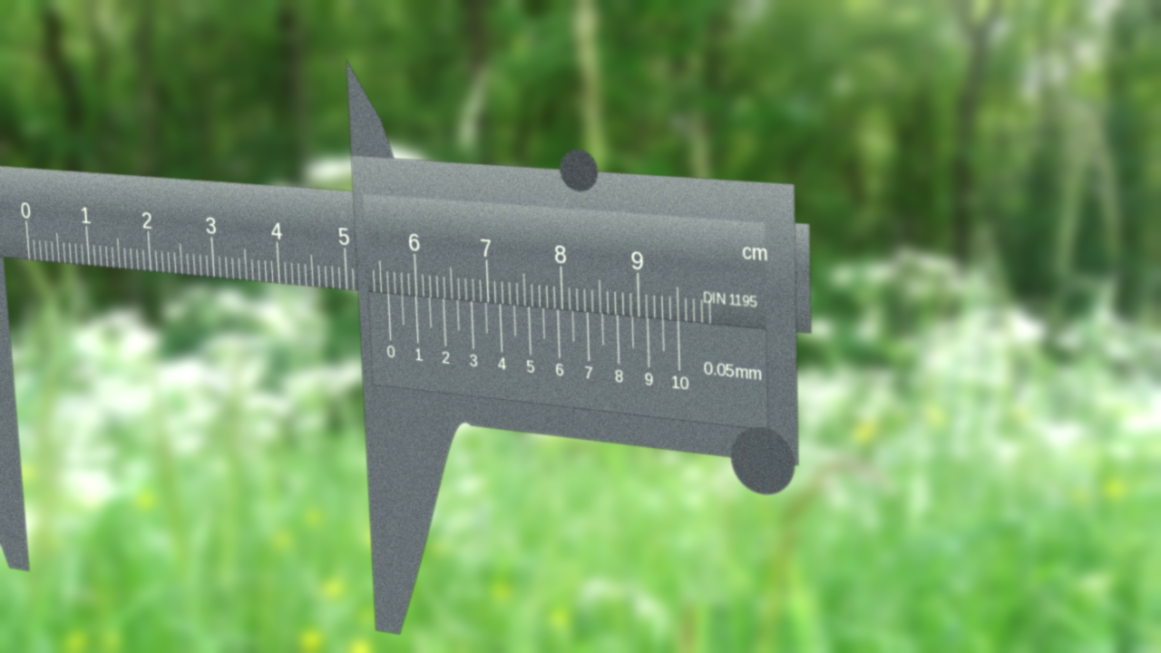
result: {"value": 56.0, "unit": "mm"}
